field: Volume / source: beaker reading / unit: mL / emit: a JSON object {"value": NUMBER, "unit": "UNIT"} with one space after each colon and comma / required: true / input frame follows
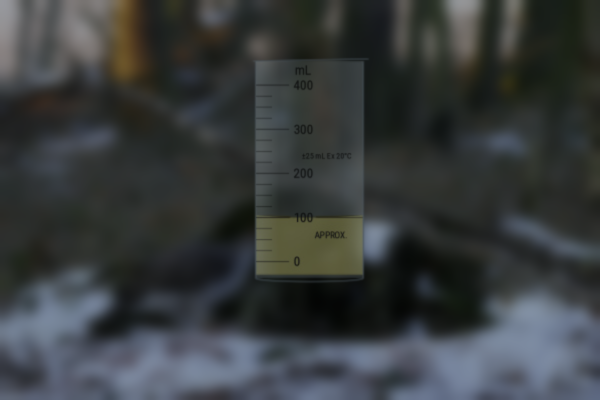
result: {"value": 100, "unit": "mL"}
